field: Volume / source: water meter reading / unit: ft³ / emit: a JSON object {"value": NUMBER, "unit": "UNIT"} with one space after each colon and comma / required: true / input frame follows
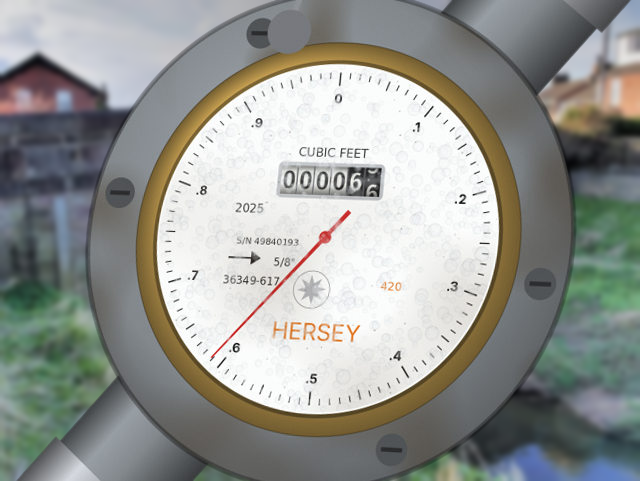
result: {"value": 65.61, "unit": "ft³"}
